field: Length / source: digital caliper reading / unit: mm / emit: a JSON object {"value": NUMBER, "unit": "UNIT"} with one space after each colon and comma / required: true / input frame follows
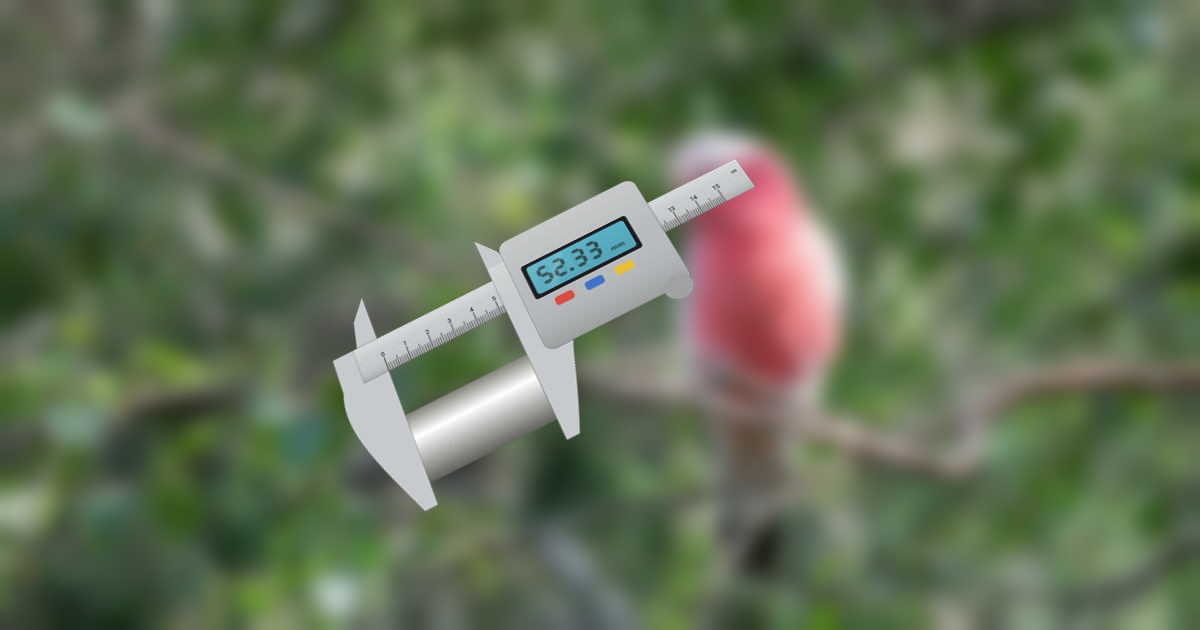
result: {"value": 52.33, "unit": "mm"}
